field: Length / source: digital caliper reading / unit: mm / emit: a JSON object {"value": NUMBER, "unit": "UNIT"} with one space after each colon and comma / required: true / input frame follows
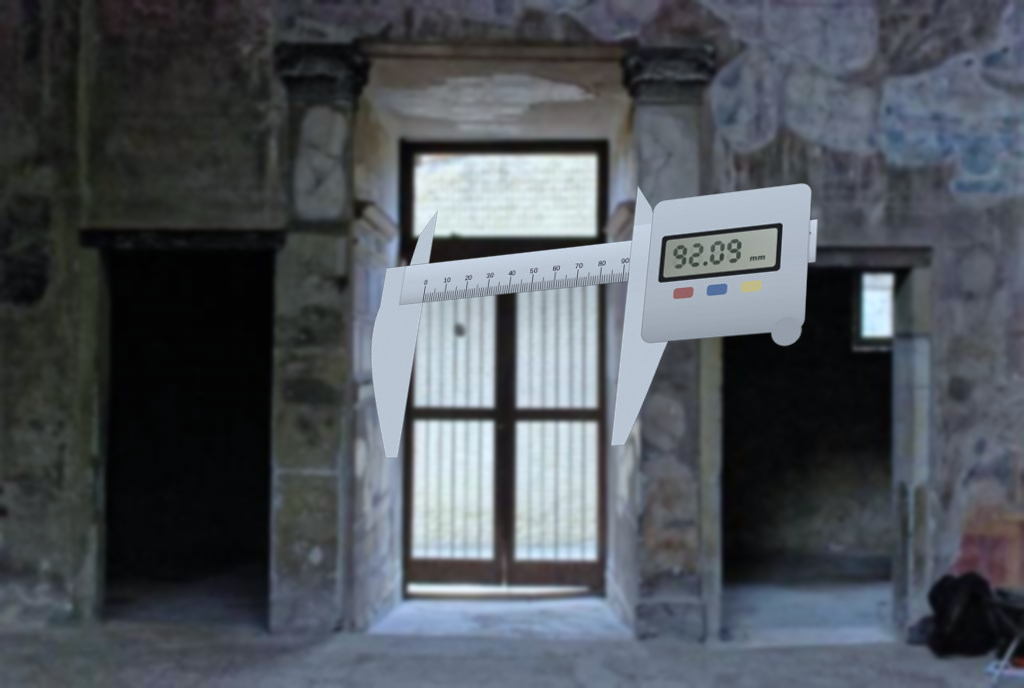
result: {"value": 92.09, "unit": "mm"}
